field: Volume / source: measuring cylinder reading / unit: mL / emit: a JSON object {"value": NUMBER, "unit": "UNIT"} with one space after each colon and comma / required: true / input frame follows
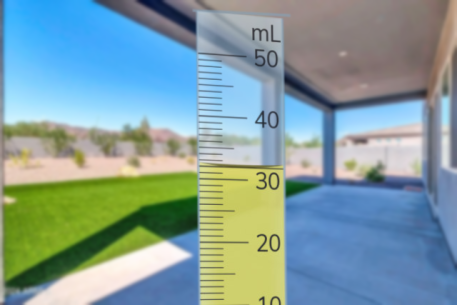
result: {"value": 32, "unit": "mL"}
